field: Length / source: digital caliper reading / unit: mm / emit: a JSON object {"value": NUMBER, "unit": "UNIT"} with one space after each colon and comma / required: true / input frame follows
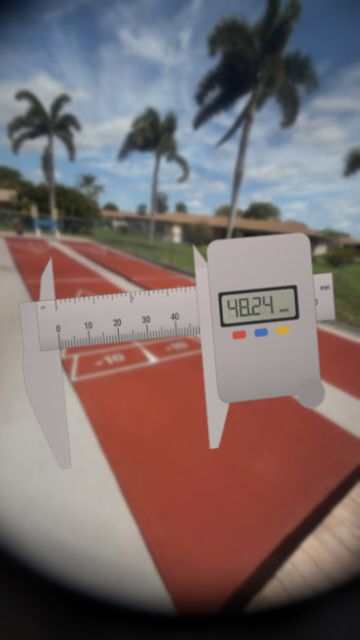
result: {"value": 48.24, "unit": "mm"}
